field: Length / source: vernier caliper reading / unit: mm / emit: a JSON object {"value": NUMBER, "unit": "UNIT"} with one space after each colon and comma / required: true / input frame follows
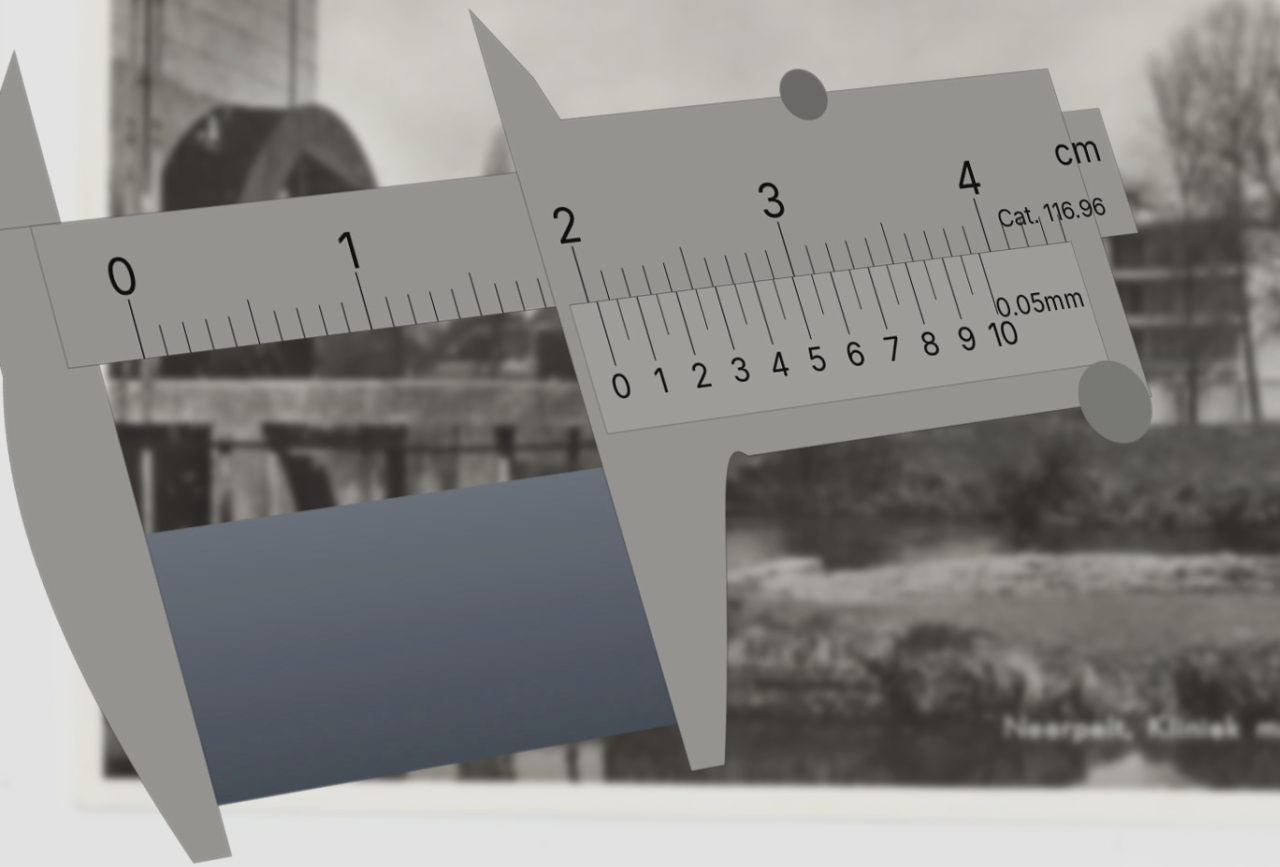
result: {"value": 20.4, "unit": "mm"}
